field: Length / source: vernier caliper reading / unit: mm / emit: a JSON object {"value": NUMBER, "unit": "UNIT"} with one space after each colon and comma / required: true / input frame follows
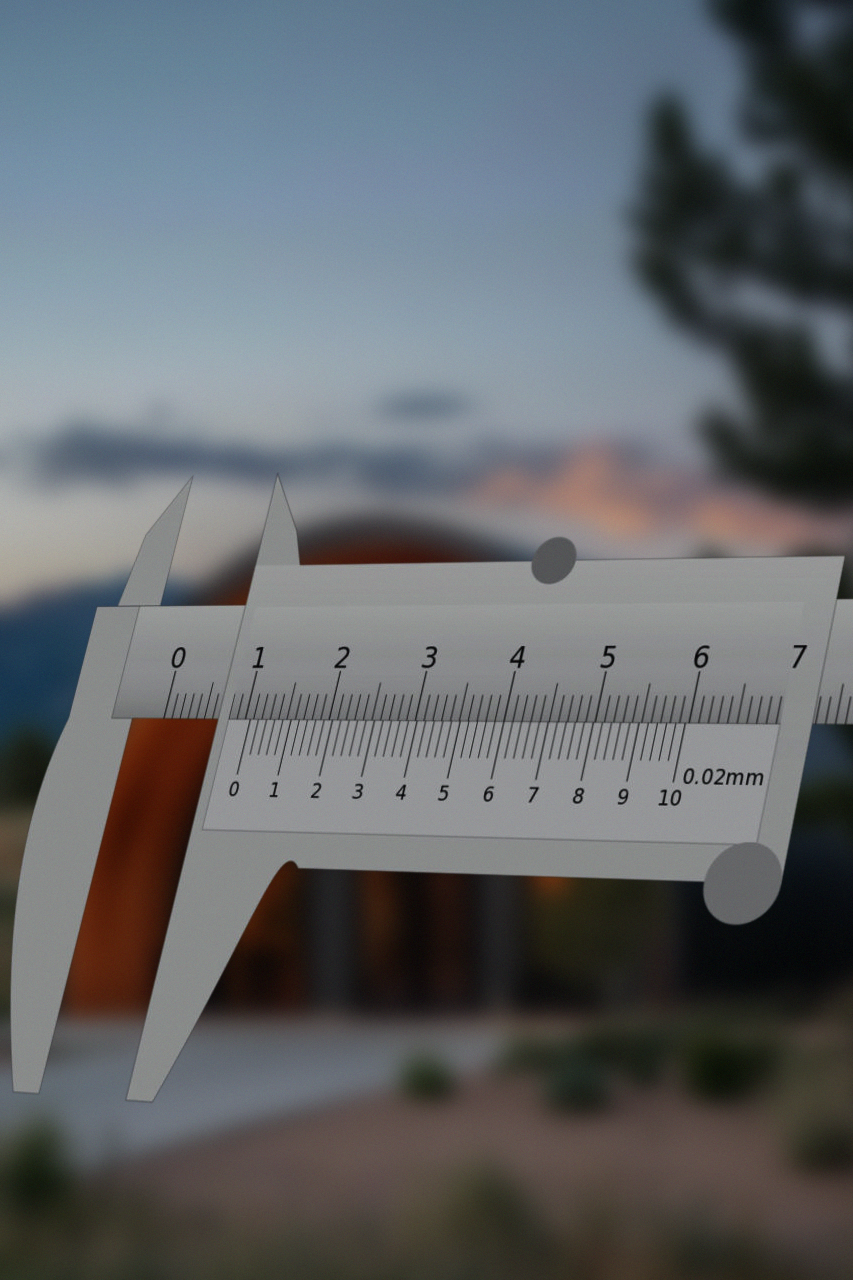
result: {"value": 10.6, "unit": "mm"}
